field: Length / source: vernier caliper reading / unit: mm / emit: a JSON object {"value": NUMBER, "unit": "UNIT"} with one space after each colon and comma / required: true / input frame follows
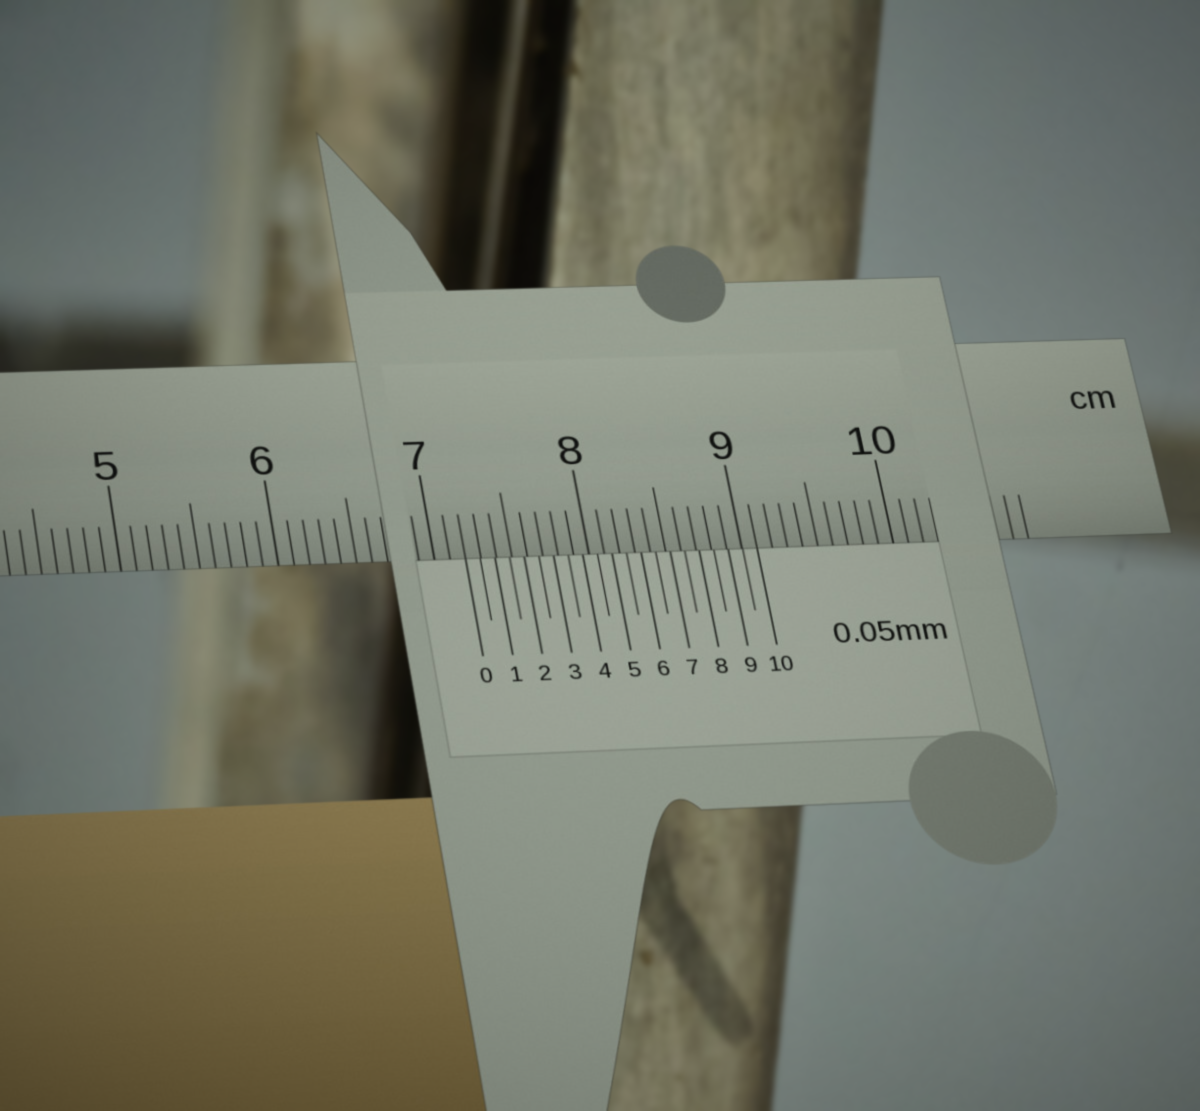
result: {"value": 72.0, "unit": "mm"}
